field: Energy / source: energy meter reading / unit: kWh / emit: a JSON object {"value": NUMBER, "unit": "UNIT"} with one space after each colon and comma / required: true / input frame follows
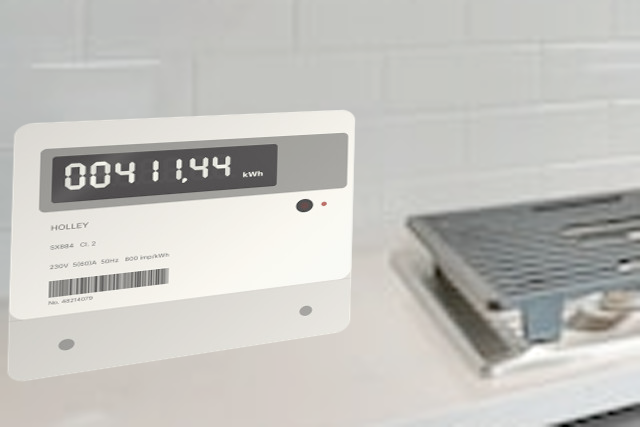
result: {"value": 411.44, "unit": "kWh"}
